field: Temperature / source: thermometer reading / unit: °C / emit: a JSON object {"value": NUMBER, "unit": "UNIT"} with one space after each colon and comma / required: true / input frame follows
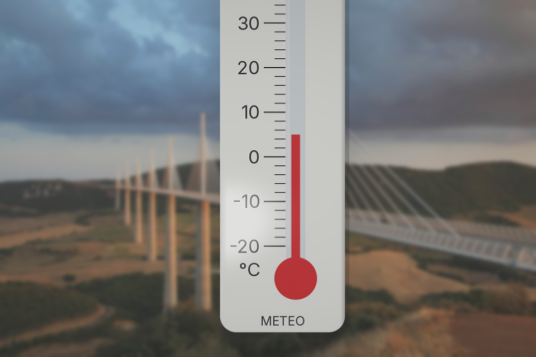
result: {"value": 5, "unit": "°C"}
